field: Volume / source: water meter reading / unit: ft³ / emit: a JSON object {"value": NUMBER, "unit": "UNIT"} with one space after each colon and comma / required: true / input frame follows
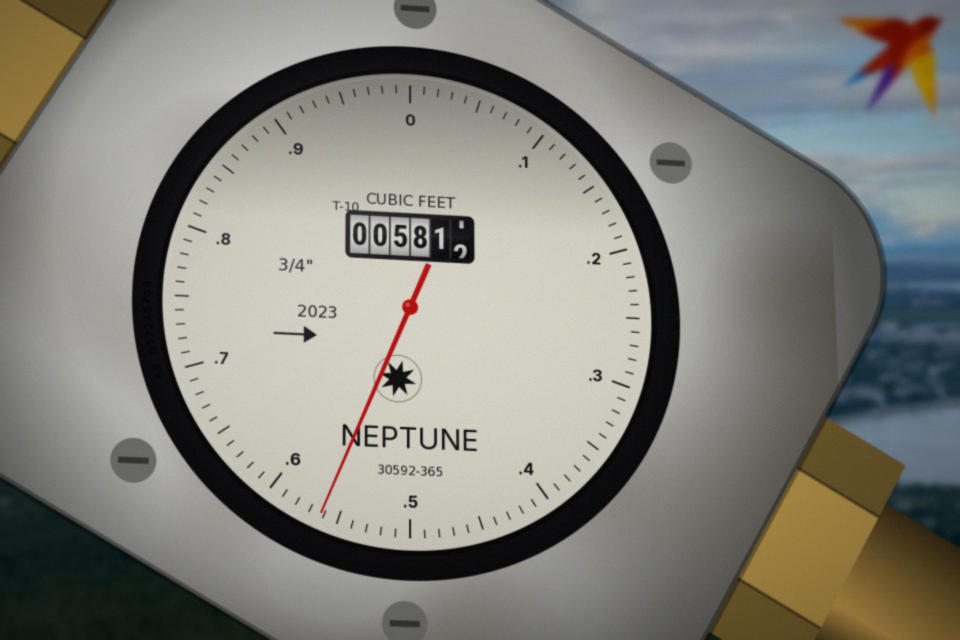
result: {"value": 5811.56, "unit": "ft³"}
